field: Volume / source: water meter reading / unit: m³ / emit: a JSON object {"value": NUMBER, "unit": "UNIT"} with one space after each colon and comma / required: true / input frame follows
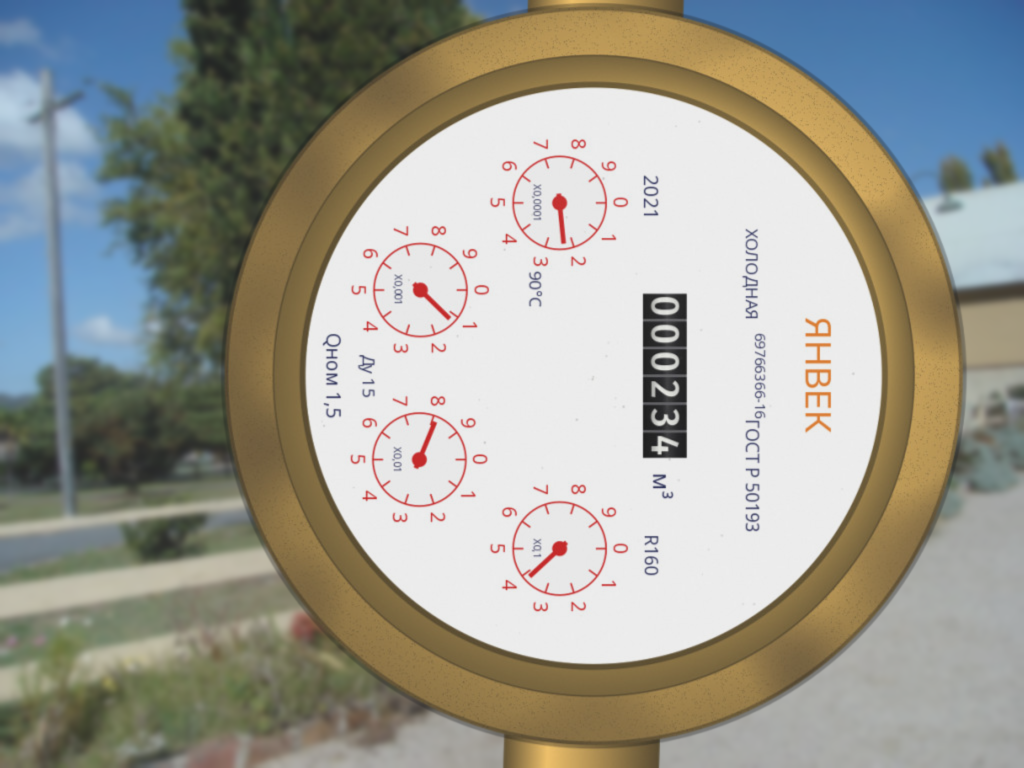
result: {"value": 234.3812, "unit": "m³"}
